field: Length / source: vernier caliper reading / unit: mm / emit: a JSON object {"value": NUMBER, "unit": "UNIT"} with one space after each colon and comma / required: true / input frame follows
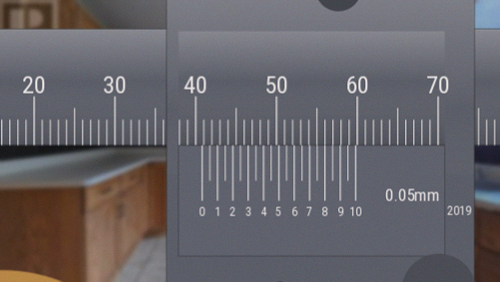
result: {"value": 40.8, "unit": "mm"}
